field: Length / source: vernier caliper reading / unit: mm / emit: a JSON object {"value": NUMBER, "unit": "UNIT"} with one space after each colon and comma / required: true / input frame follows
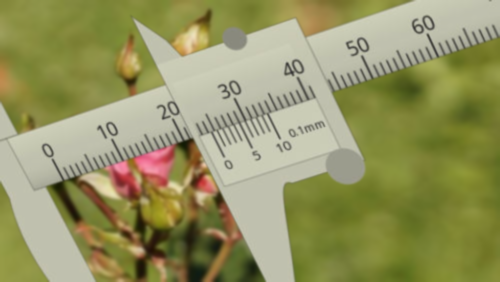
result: {"value": 24.5, "unit": "mm"}
